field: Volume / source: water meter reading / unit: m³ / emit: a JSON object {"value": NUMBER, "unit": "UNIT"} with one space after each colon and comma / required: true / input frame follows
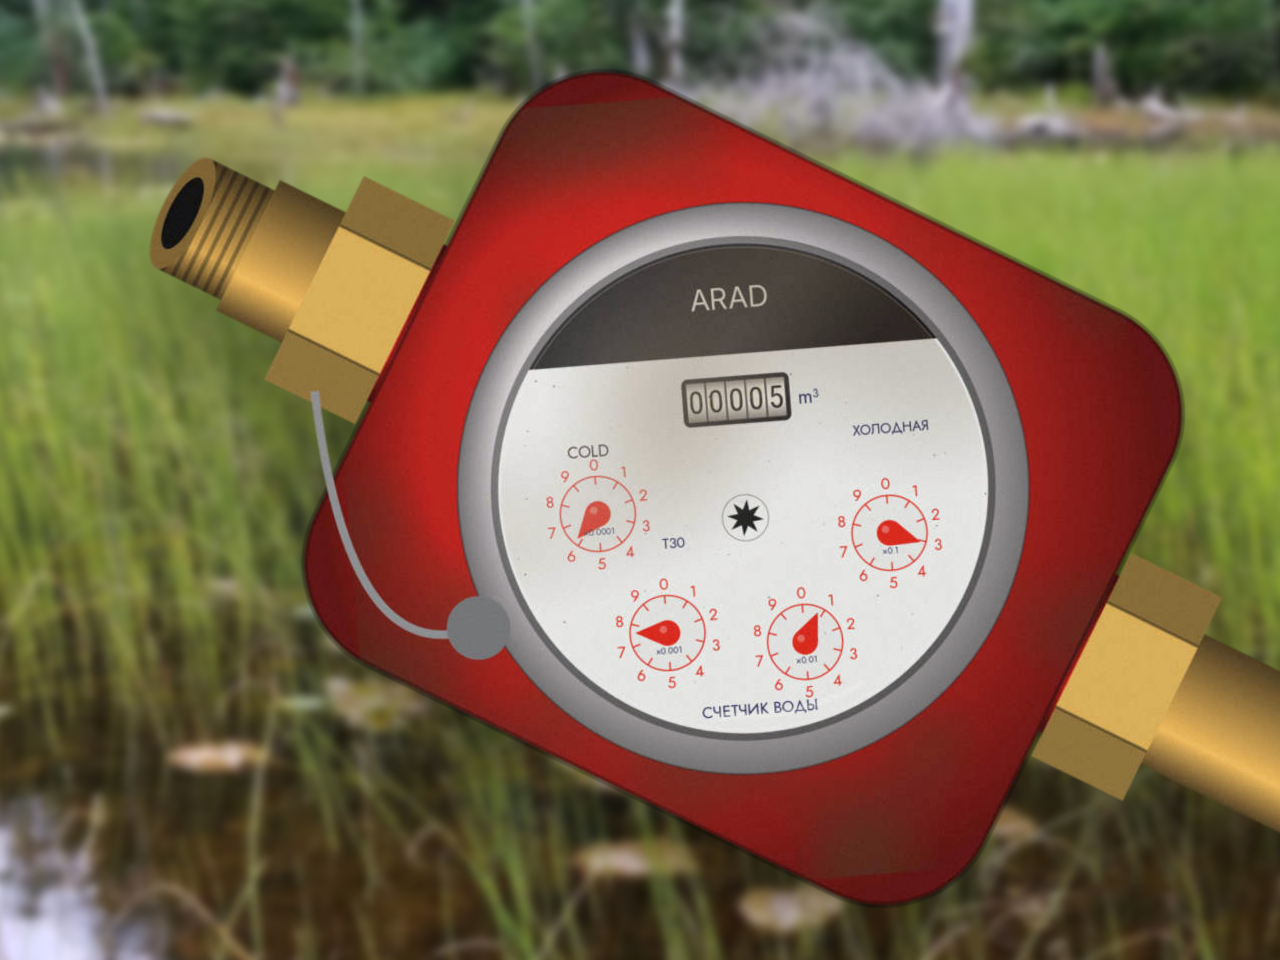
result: {"value": 5.3076, "unit": "m³"}
